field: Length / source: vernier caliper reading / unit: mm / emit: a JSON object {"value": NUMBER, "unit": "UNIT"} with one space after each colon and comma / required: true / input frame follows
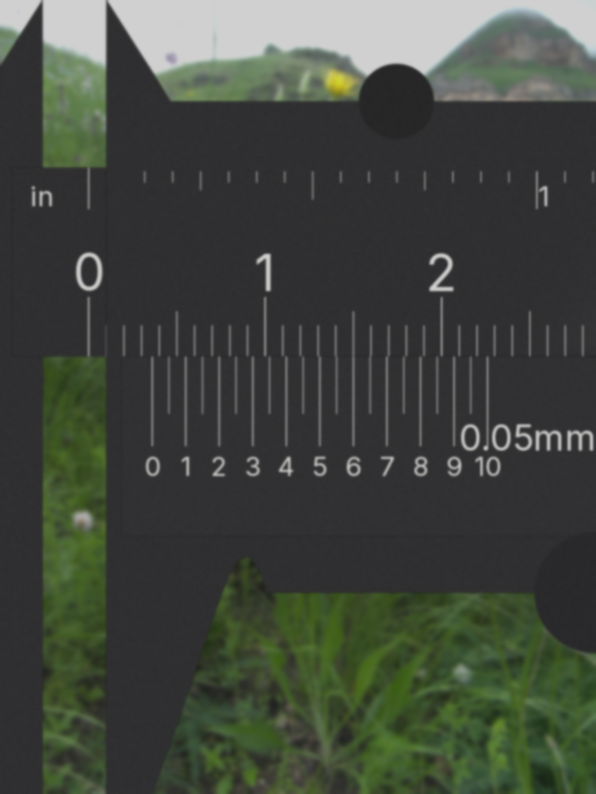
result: {"value": 3.6, "unit": "mm"}
